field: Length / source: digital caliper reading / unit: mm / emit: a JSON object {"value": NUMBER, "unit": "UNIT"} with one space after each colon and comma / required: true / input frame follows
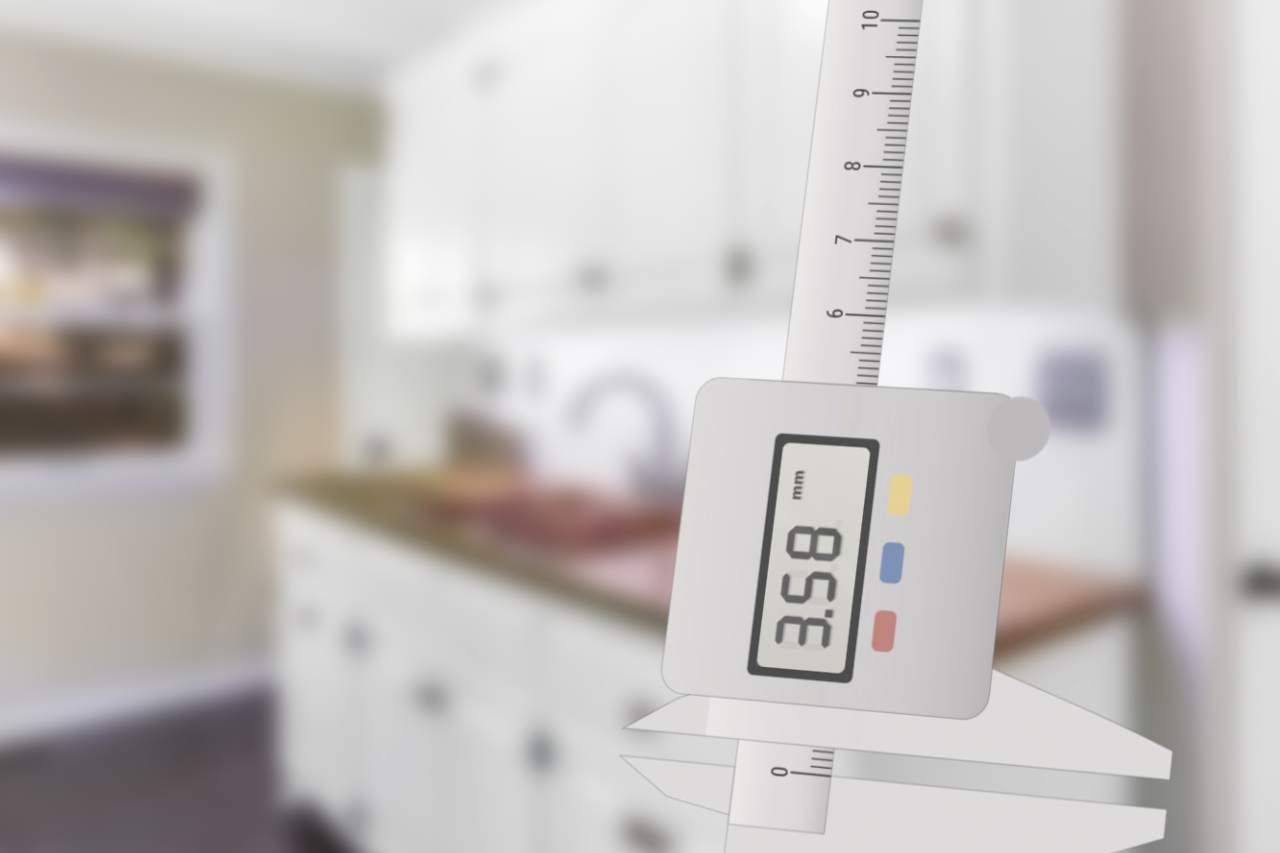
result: {"value": 3.58, "unit": "mm"}
